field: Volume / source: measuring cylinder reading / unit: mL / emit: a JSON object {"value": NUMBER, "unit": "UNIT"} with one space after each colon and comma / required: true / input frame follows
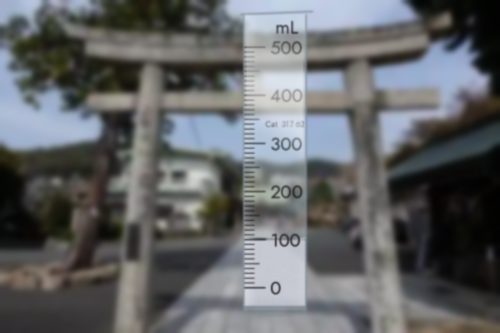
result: {"value": 100, "unit": "mL"}
